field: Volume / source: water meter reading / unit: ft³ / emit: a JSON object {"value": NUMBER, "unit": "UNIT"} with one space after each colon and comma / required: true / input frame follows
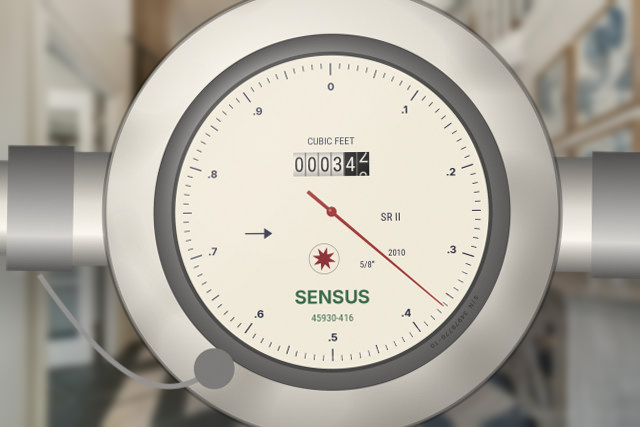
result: {"value": 342.36, "unit": "ft³"}
